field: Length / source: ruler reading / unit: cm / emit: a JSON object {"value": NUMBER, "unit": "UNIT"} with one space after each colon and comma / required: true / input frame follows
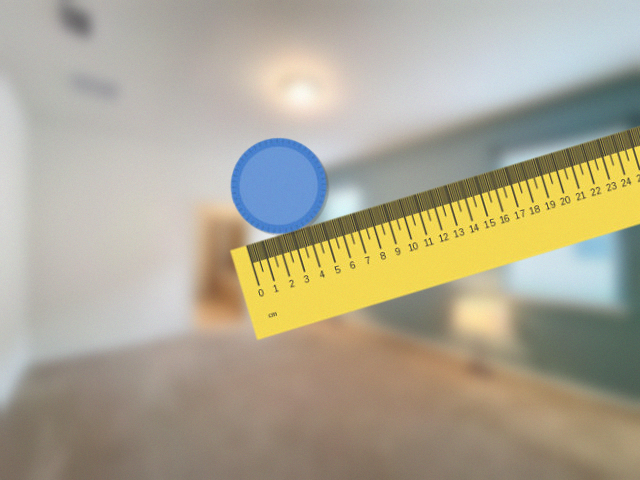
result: {"value": 6, "unit": "cm"}
